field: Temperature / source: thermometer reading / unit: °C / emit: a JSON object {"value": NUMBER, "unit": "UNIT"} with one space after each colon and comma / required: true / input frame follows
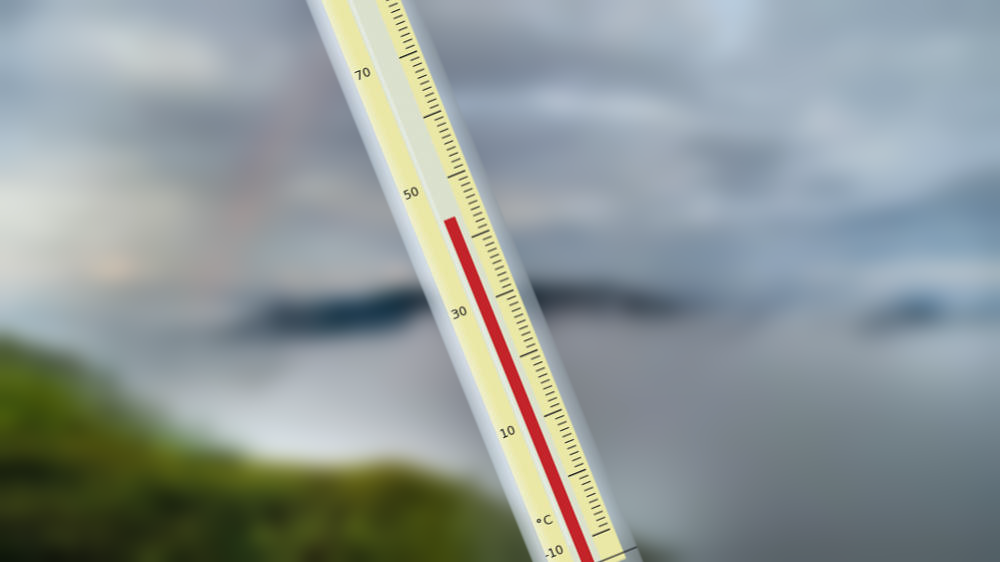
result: {"value": 44, "unit": "°C"}
